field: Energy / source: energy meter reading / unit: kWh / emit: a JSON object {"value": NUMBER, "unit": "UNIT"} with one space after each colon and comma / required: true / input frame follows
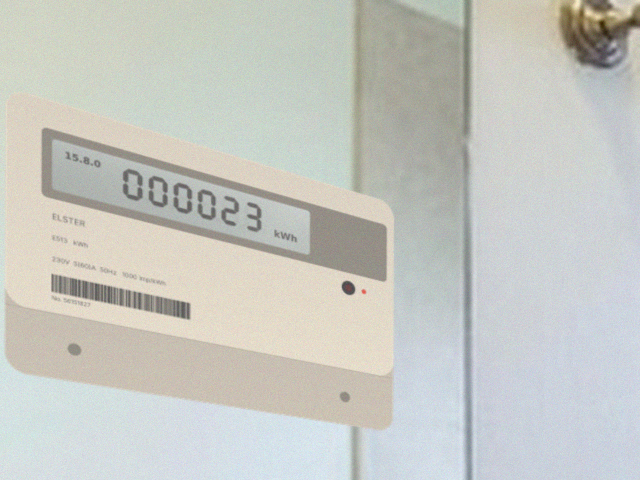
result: {"value": 23, "unit": "kWh"}
